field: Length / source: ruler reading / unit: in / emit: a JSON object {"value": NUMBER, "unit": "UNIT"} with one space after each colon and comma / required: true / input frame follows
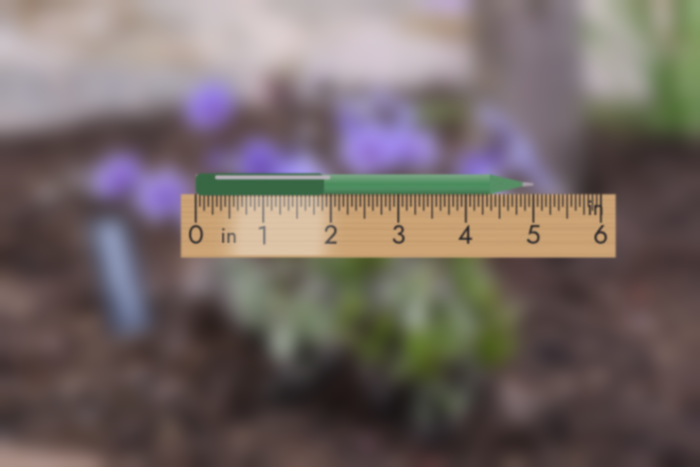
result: {"value": 5, "unit": "in"}
